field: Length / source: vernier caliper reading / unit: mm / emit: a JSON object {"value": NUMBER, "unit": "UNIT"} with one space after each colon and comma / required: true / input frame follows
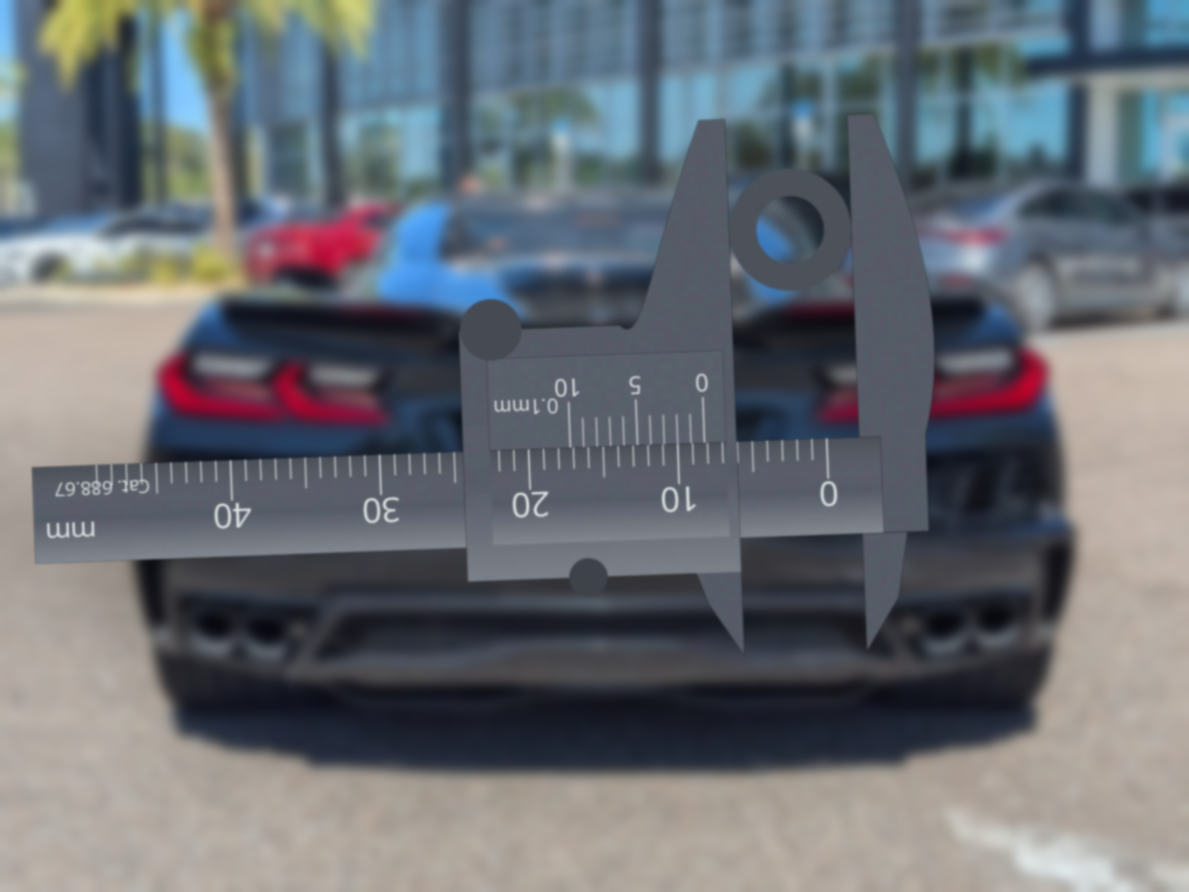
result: {"value": 8.2, "unit": "mm"}
